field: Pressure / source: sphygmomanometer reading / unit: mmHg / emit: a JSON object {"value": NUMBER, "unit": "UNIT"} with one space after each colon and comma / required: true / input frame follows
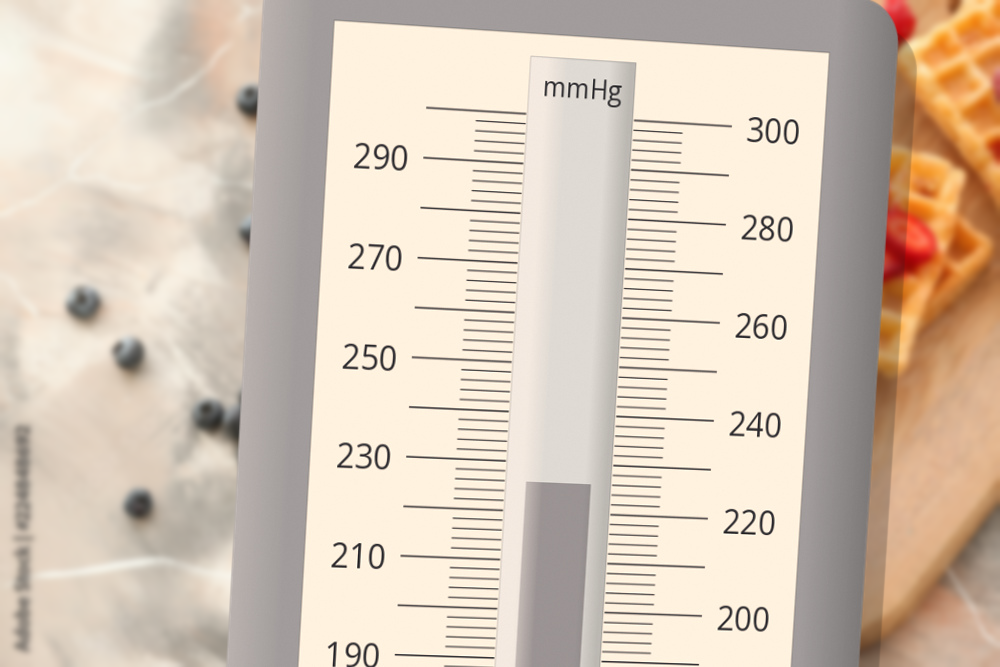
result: {"value": 226, "unit": "mmHg"}
